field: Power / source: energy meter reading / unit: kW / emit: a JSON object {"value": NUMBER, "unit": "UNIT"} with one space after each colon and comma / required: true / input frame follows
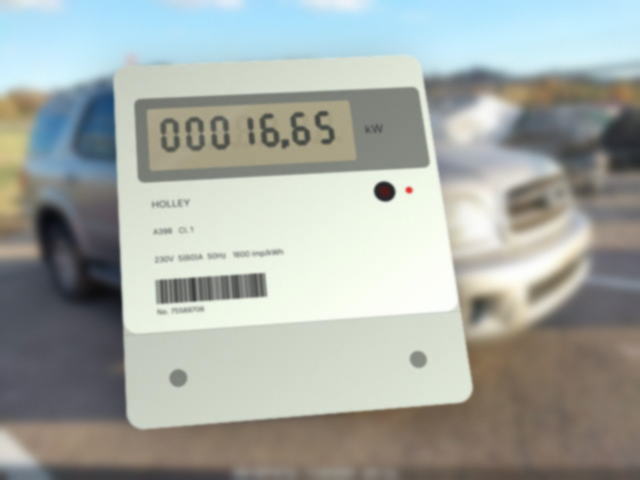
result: {"value": 16.65, "unit": "kW"}
